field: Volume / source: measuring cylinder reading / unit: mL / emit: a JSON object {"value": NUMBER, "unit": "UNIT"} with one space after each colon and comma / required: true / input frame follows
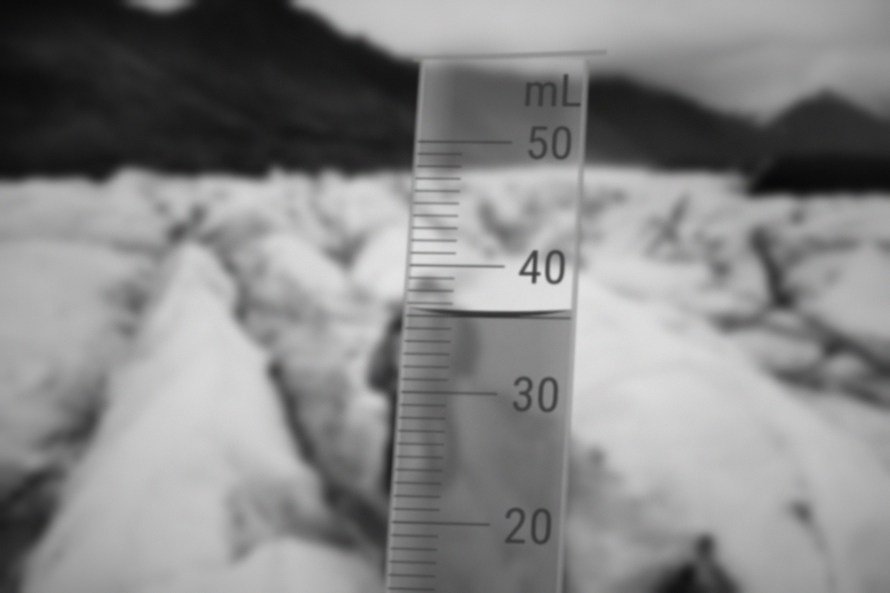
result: {"value": 36, "unit": "mL"}
